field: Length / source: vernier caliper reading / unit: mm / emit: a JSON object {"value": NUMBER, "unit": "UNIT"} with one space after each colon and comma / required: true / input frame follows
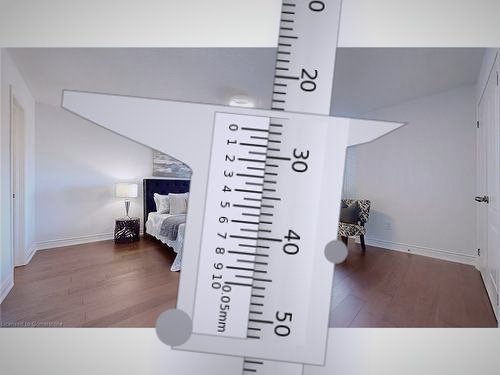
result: {"value": 26.8, "unit": "mm"}
